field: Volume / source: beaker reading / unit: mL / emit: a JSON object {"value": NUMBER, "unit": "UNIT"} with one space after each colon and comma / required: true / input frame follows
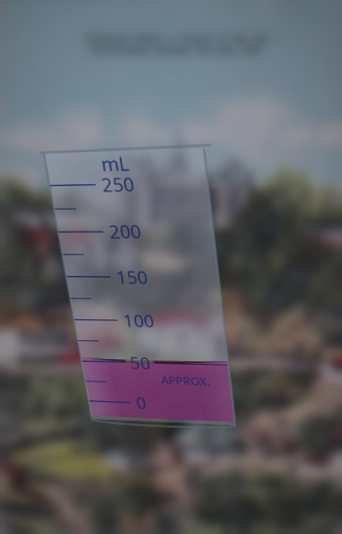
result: {"value": 50, "unit": "mL"}
